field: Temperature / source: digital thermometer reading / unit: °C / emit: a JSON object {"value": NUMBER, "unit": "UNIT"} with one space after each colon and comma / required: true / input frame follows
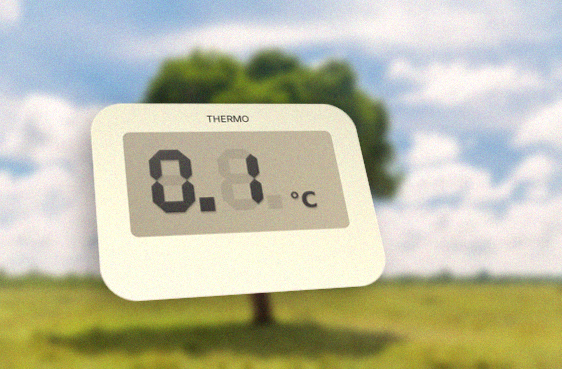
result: {"value": 0.1, "unit": "°C"}
